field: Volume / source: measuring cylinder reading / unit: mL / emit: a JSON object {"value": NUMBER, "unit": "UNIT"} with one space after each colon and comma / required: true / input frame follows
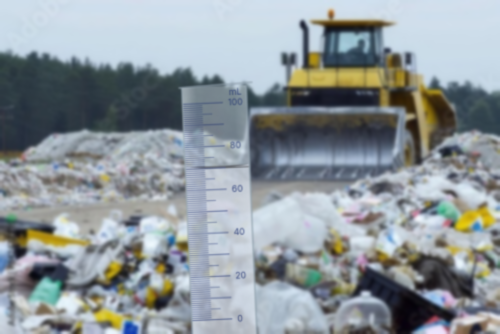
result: {"value": 70, "unit": "mL"}
